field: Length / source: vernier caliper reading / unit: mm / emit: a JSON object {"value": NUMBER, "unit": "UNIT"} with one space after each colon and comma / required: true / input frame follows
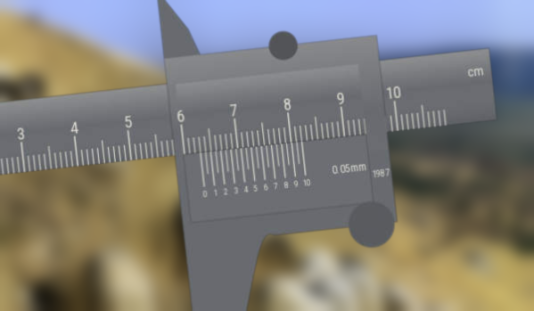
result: {"value": 63.0, "unit": "mm"}
